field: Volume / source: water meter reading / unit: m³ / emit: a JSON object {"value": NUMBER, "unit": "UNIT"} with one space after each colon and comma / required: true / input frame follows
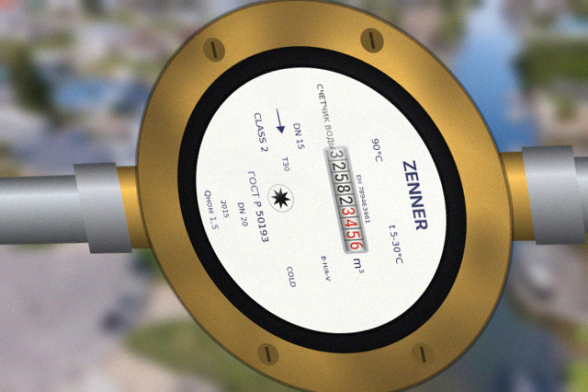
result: {"value": 32582.3456, "unit": "m³"}
